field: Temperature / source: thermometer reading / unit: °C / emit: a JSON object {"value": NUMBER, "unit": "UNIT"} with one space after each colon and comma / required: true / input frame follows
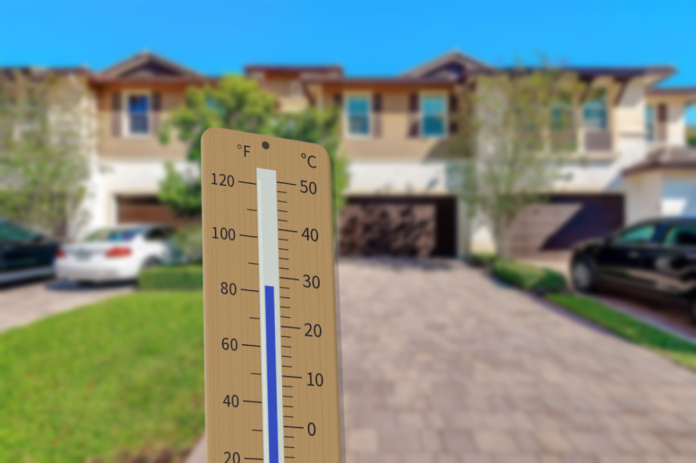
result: {"value": 28, "unit": "°C"}
